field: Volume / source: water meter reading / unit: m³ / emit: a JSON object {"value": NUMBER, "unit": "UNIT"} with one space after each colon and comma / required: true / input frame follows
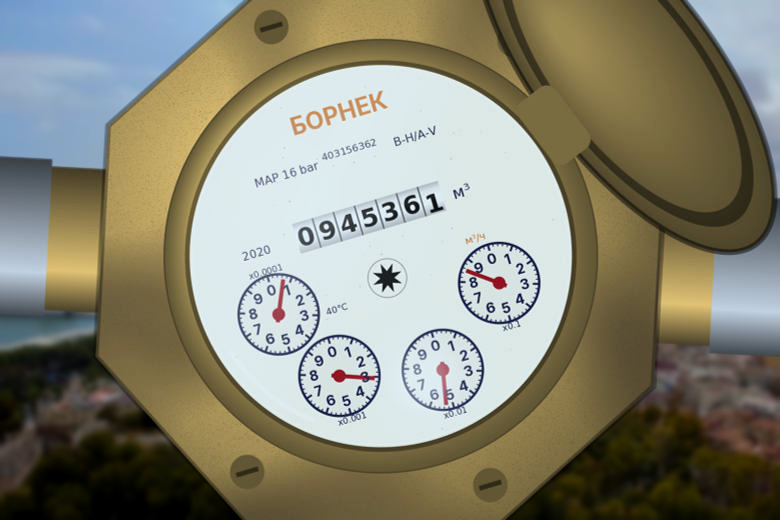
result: {"value": 945360.8530, "unit": "m³"}
